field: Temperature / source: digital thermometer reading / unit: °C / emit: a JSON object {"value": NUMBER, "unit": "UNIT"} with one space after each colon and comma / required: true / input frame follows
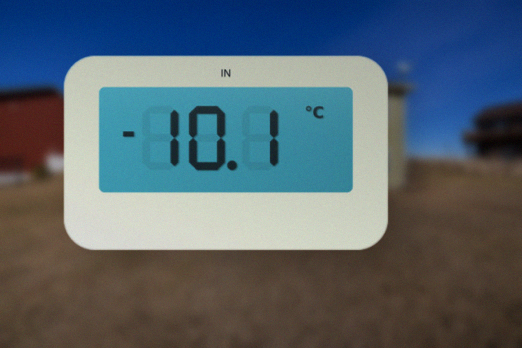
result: {"value": -10.1, "unit": "°C"}
